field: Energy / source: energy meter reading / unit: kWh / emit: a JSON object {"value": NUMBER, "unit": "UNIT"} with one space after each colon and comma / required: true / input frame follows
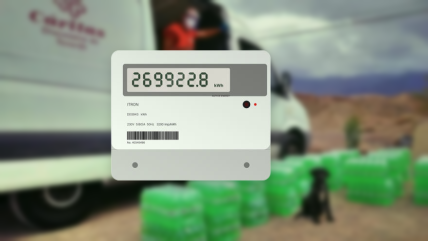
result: {"value": 269922.8, "unit": "kWh"}
